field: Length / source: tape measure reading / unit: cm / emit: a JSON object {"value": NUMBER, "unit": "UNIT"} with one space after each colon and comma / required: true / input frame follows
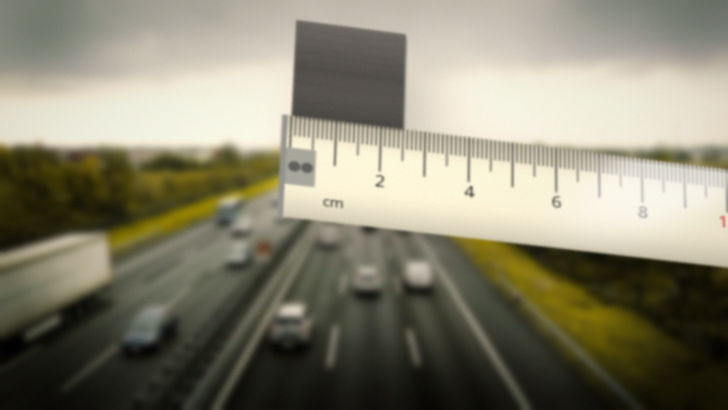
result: {"value": 2.5, "unit": "cm"}
